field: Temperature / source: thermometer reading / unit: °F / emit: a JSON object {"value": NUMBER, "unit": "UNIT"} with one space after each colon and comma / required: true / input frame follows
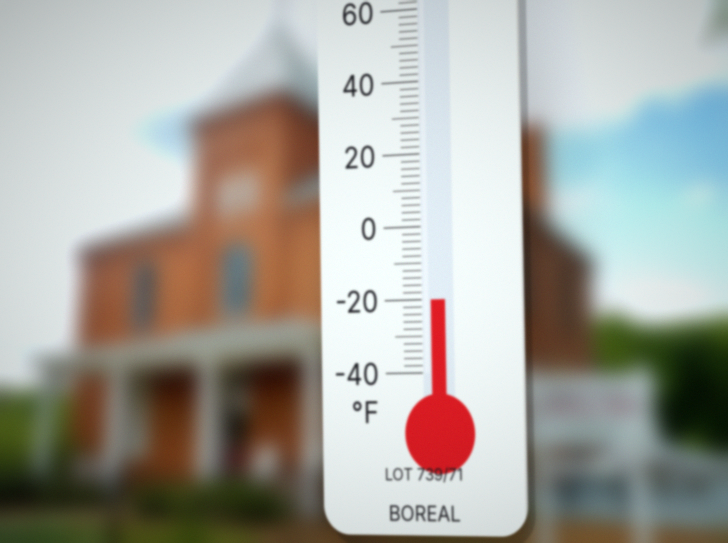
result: {"value": -20, "unit": "°F"}
